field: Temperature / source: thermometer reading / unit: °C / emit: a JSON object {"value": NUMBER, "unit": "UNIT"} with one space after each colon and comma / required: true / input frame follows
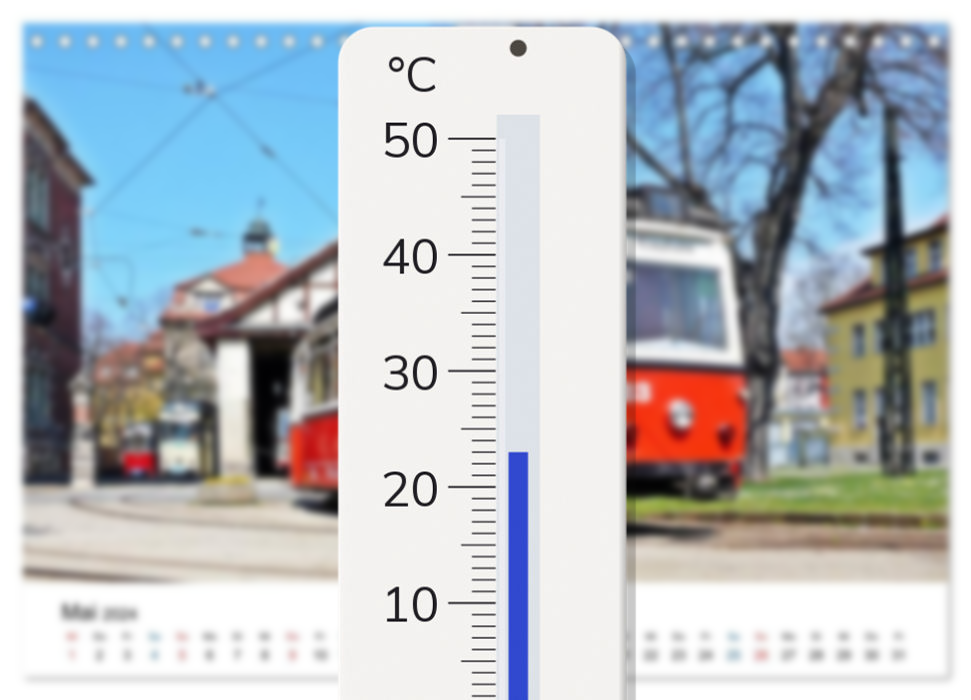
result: {"value": 23, "unit": "°C"}
